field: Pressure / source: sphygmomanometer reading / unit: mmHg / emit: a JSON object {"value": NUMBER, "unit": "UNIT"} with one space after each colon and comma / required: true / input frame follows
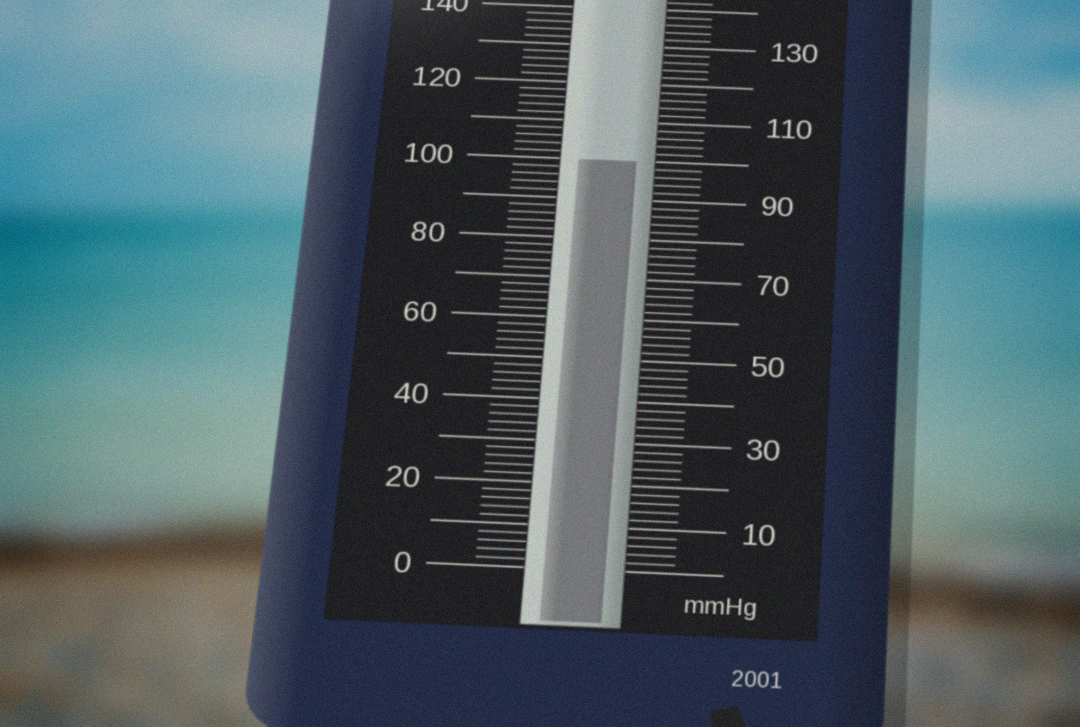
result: {"value": 100, "unit": "mmHg"}
